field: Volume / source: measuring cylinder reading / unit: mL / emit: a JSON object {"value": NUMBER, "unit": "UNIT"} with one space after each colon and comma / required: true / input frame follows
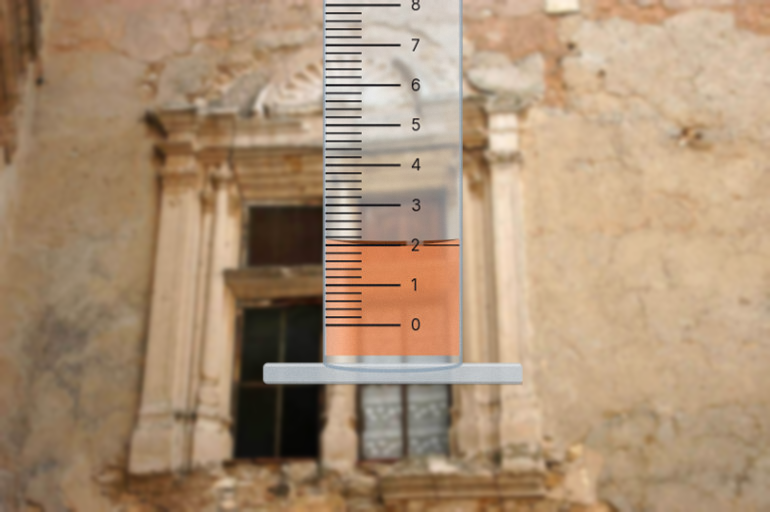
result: {"value": 2, "unit": "mL"}
